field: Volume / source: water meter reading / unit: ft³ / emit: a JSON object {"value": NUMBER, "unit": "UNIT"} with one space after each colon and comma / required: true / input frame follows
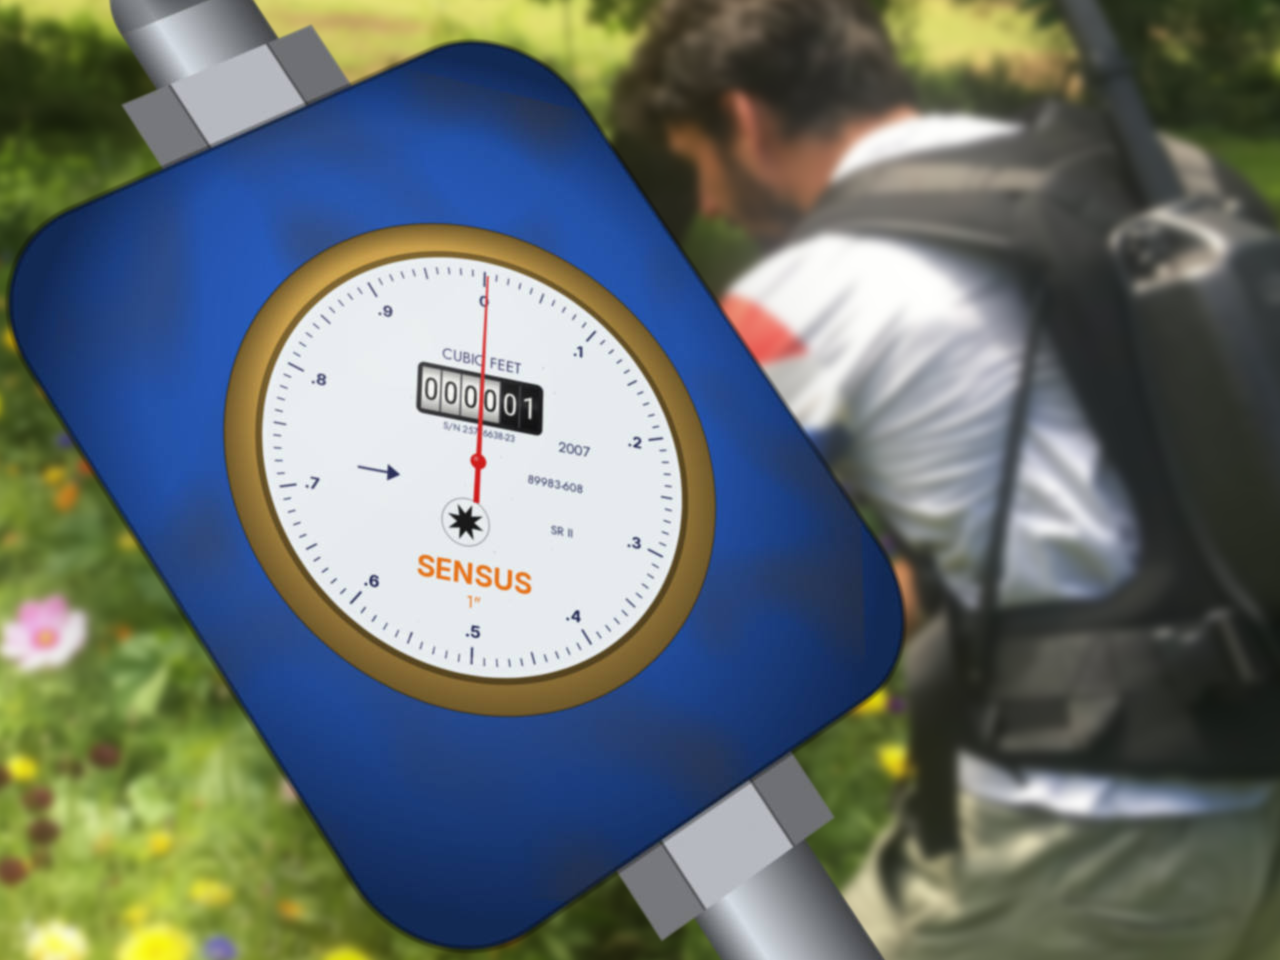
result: {"value": 1.00, "unit": "ft³"}
